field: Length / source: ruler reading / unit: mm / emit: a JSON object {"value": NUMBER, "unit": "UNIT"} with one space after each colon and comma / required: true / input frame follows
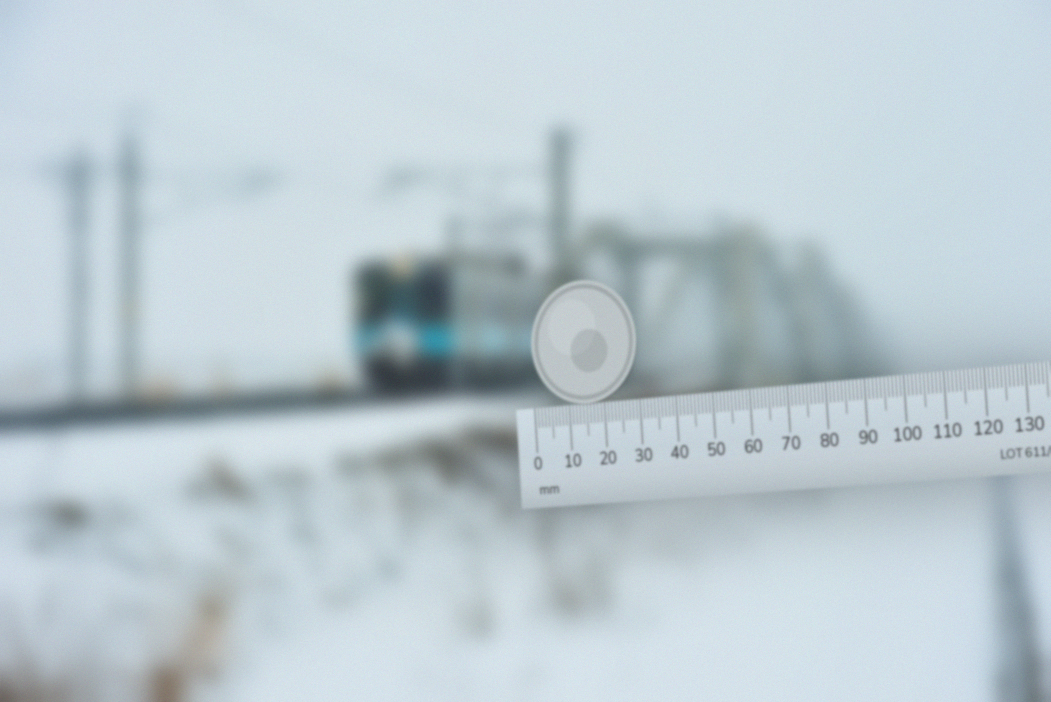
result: {"value": 30, "unit": "mm"}
